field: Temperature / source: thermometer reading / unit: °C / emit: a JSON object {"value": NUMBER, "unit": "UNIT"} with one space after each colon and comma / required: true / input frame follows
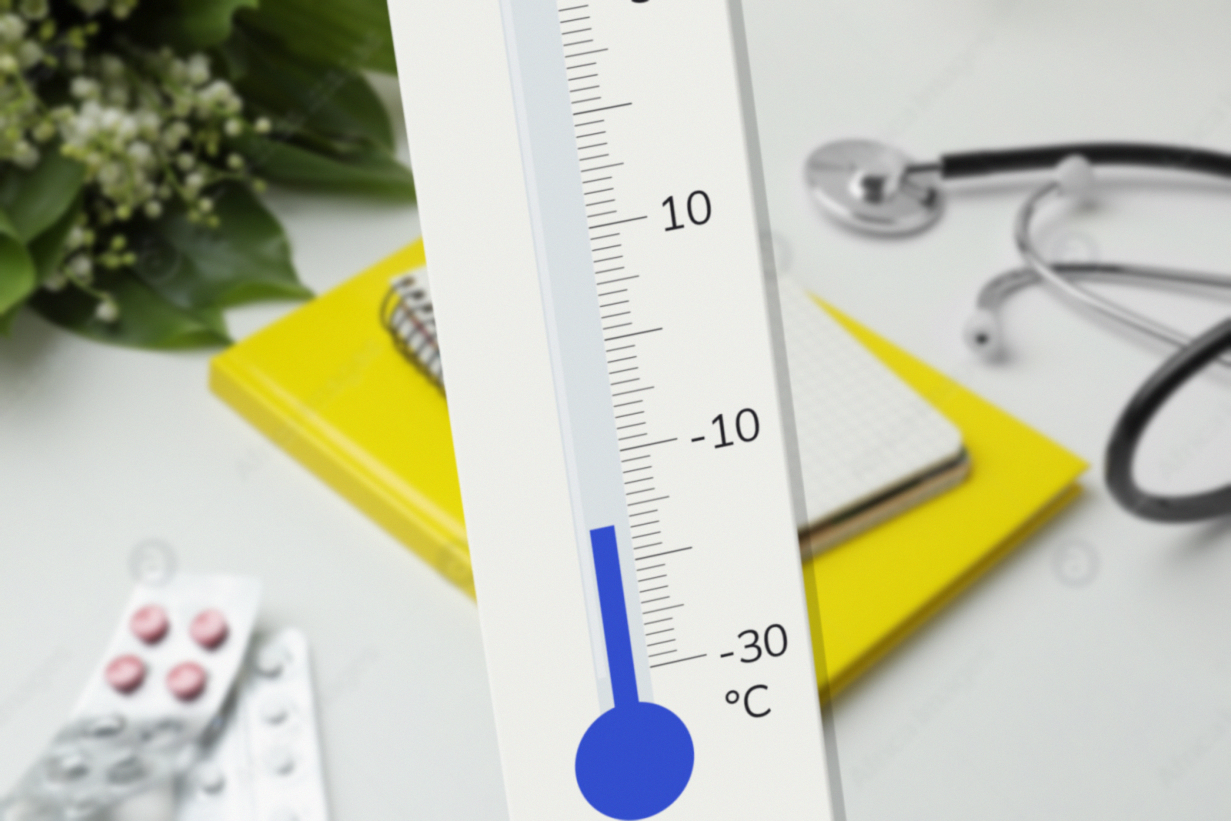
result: {"value": -16.5, "unit": "°C"}
